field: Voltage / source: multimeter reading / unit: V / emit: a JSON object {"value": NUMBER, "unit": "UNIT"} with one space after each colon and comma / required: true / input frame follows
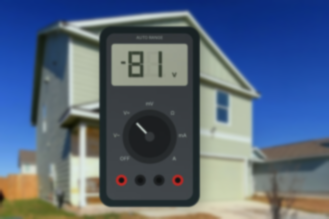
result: {"value": -81, "unit": "V"}
